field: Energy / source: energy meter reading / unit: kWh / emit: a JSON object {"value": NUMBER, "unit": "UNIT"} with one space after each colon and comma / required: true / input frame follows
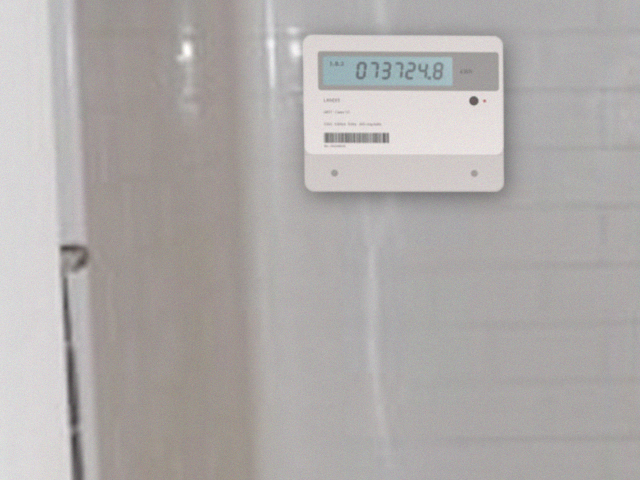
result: {"value": 73724.8, "unit": "kWh"}
